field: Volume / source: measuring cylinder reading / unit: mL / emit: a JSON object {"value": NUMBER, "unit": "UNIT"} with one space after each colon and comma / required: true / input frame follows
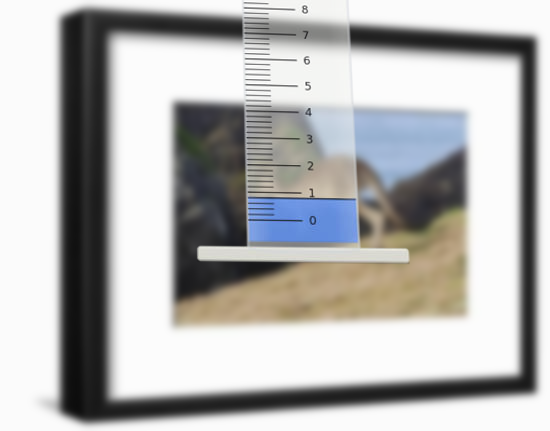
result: {"value": 0.8, "unit": "mL"}
